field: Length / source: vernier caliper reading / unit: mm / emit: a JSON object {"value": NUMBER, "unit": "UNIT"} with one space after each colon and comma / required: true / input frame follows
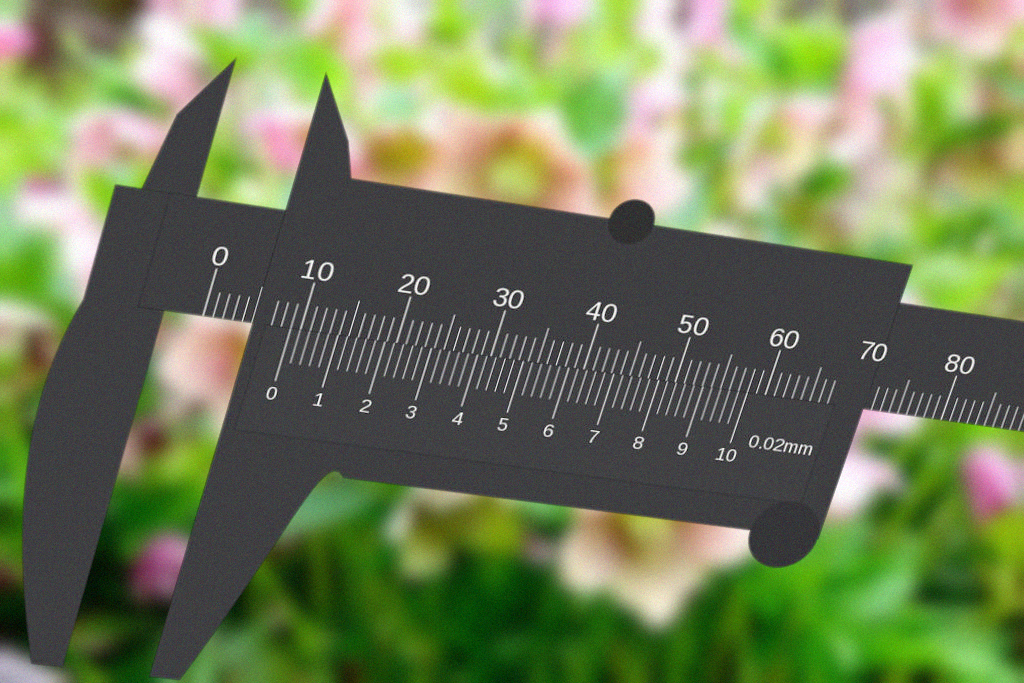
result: {"value": 9.0, "unit": "mm"}
